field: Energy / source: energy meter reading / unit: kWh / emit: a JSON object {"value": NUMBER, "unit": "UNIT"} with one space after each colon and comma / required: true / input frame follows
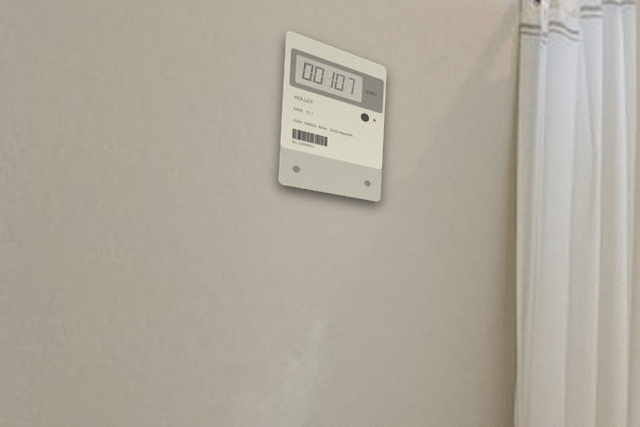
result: {"value": 107, "unit": "kWh"}
